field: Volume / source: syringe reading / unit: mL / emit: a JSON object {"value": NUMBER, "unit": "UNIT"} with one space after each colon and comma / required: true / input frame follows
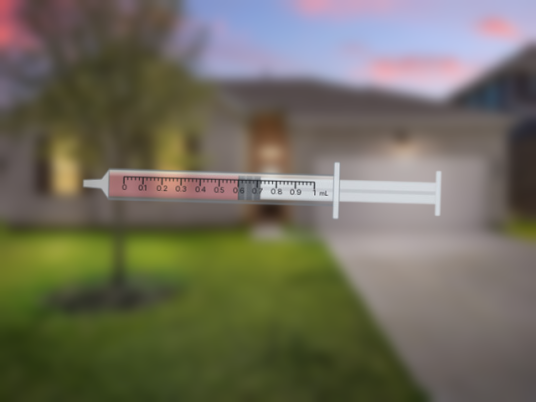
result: {"value": 0.6, "unit": "mL"}
